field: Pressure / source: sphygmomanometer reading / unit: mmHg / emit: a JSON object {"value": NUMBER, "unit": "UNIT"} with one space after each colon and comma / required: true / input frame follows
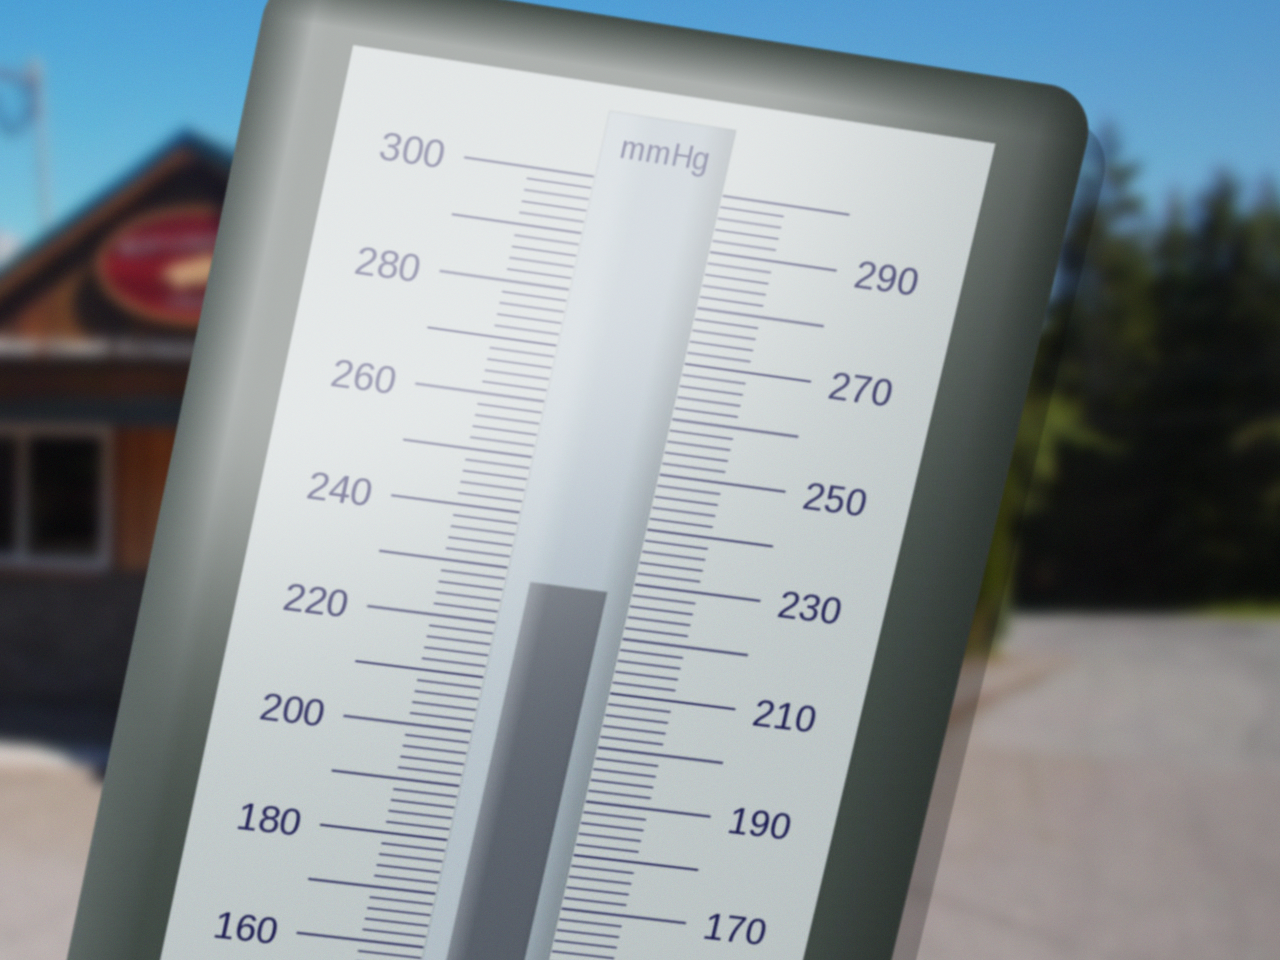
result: {"value": 228, "unit": "mmHg"}
